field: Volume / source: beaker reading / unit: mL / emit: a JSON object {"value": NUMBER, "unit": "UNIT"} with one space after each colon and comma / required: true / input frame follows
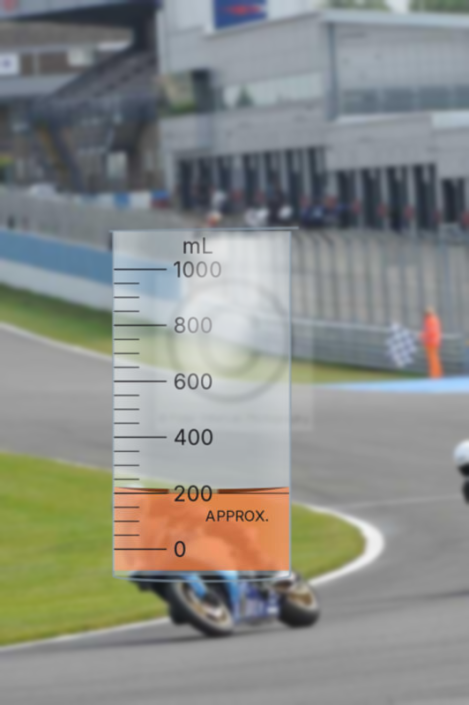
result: {"value": 200, "unit": "mL"}
